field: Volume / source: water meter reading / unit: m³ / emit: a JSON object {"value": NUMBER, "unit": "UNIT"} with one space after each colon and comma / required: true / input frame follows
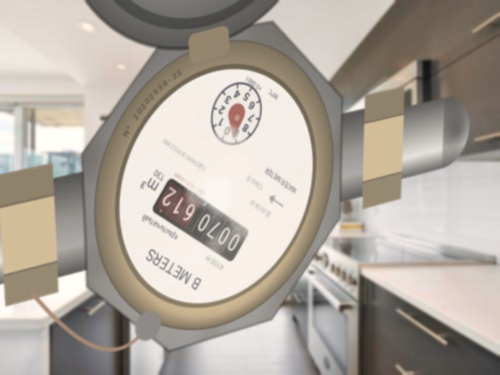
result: {"value": 70.6119, "unit": "m³"}
